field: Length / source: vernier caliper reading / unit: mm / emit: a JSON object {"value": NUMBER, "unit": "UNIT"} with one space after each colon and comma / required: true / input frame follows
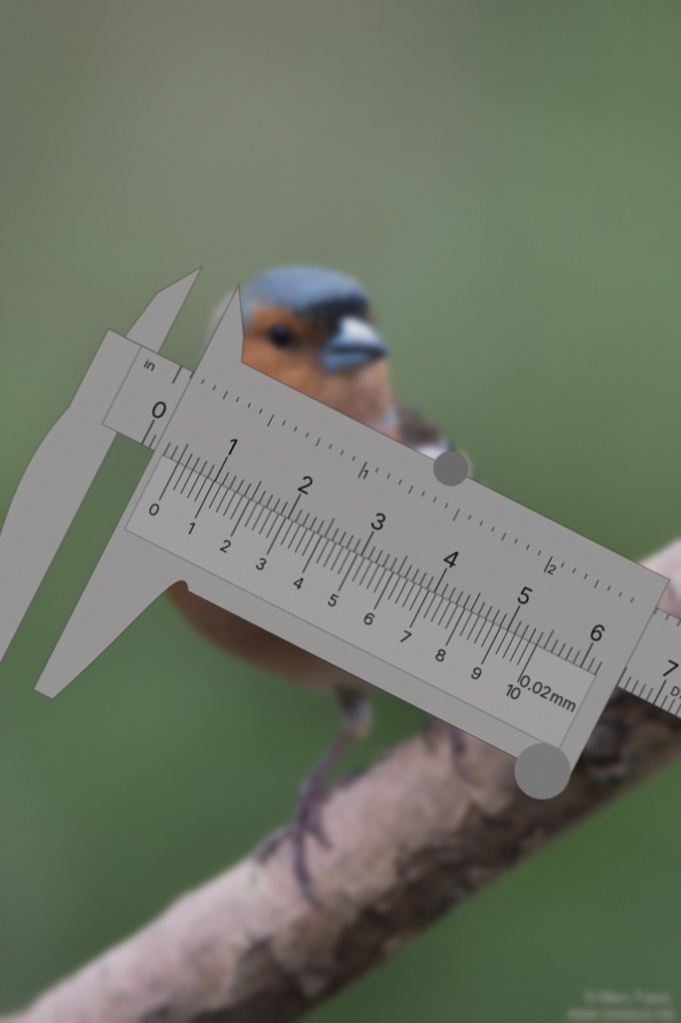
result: {"value": 5.0, "unit": "mm"}
